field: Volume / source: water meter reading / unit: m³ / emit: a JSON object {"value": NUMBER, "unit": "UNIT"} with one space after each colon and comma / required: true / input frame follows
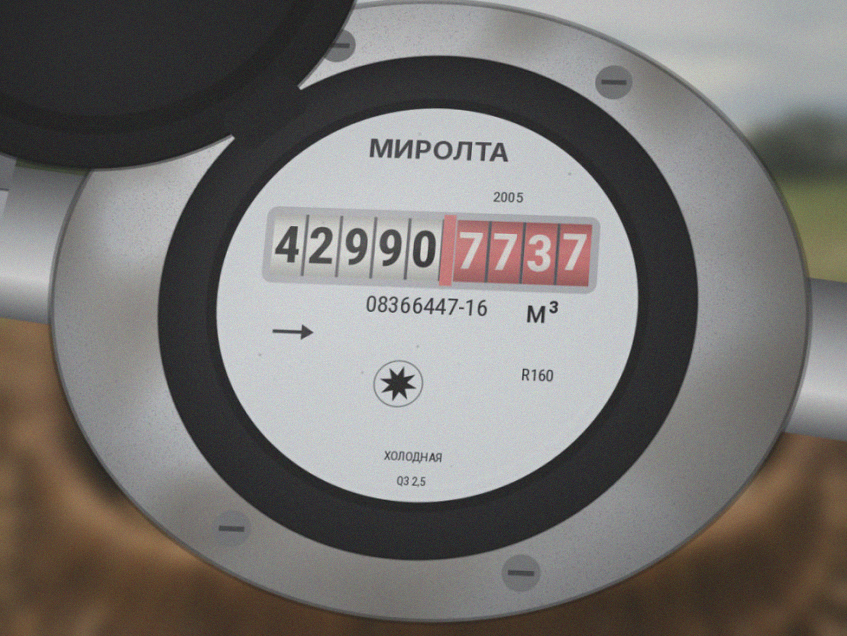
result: {"value": 42990.7737, "unit": "m³"}
